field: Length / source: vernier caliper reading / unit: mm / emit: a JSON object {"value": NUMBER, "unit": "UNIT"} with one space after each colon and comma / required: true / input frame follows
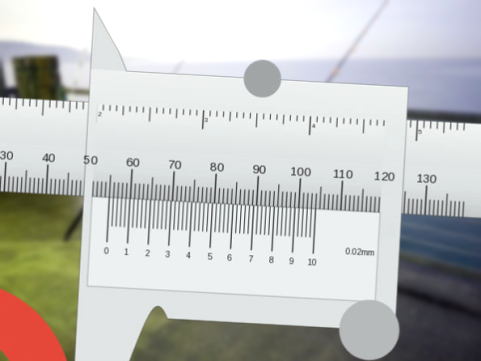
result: {"value": 55.0, "unit": "mm"}
